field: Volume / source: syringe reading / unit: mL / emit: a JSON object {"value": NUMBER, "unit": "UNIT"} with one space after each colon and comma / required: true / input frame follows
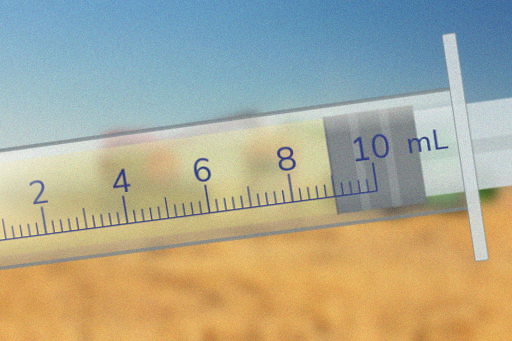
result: {"value": 9, "unit": "mL"}
